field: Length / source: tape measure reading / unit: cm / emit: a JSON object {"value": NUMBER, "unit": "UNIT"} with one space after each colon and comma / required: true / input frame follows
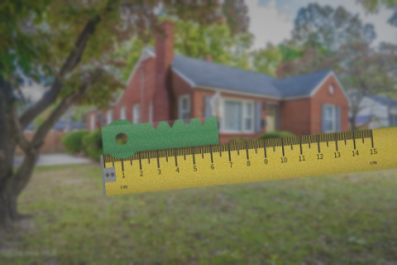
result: {"value": 6.5, "unit": "cm"}
